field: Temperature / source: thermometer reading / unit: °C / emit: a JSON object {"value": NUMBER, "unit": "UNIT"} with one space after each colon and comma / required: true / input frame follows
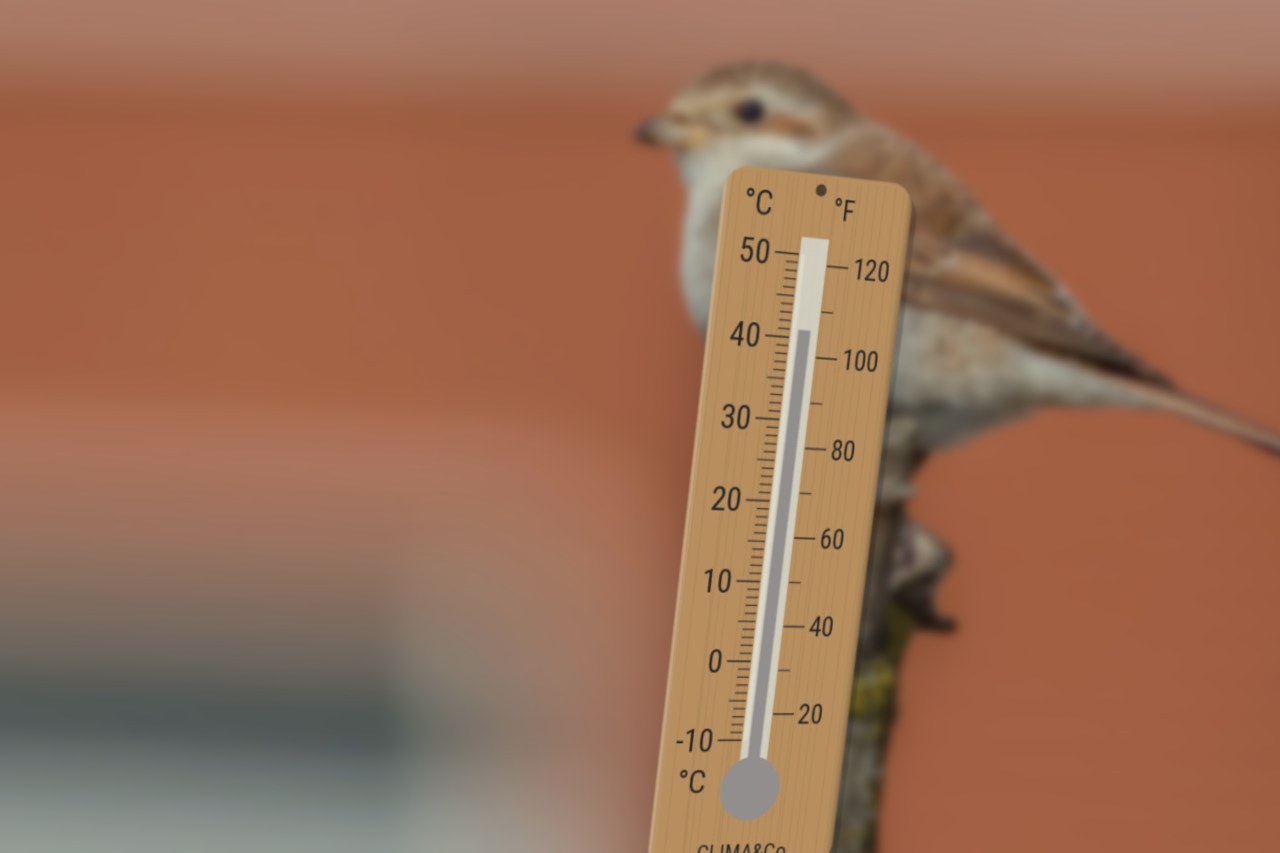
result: {"value": 41, "unit": "°C"}
